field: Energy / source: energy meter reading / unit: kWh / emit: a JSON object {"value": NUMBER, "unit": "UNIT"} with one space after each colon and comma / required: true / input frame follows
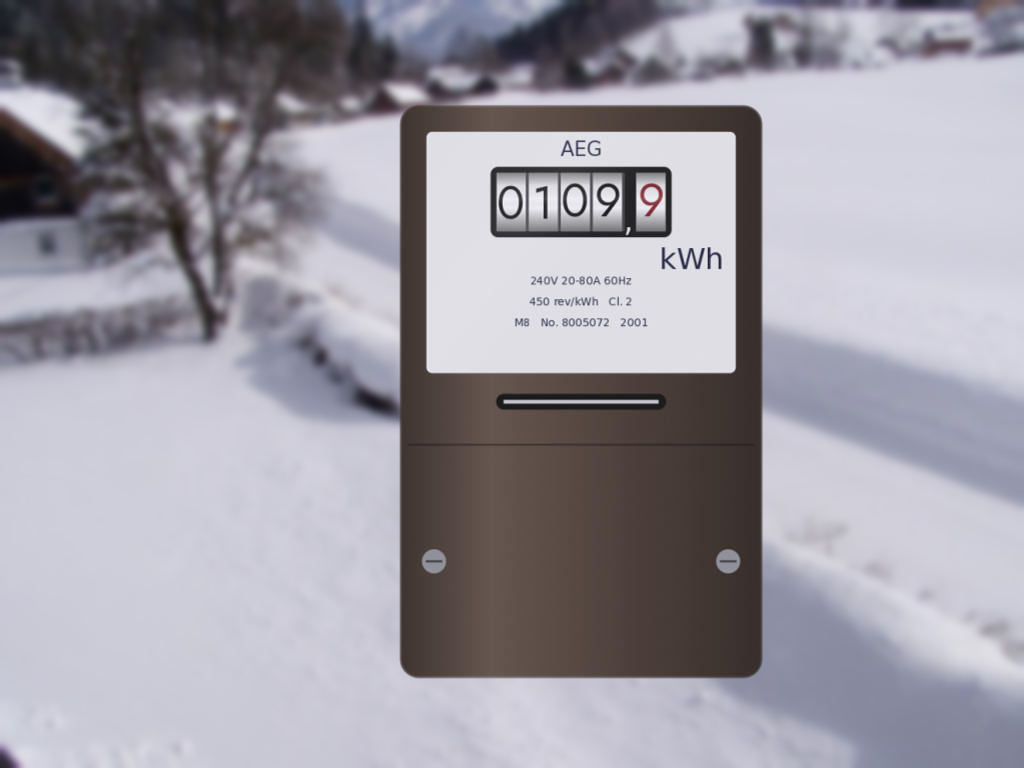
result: {"value": 109.9, "unit": "kWh"}
